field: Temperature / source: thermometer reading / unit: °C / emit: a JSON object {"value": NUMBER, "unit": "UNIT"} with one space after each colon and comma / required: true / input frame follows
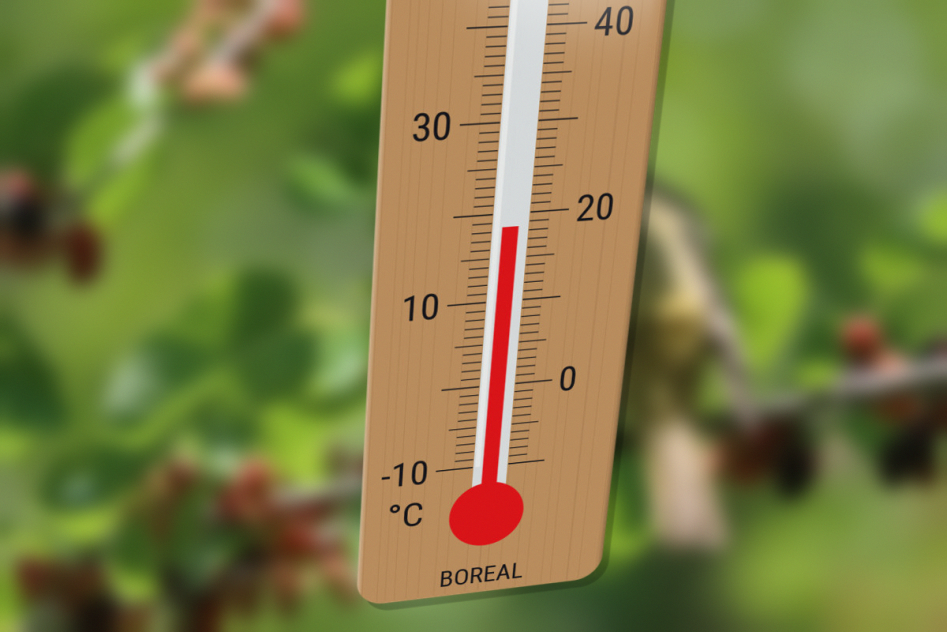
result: {"value": 18.5, "unit": "°C"}
